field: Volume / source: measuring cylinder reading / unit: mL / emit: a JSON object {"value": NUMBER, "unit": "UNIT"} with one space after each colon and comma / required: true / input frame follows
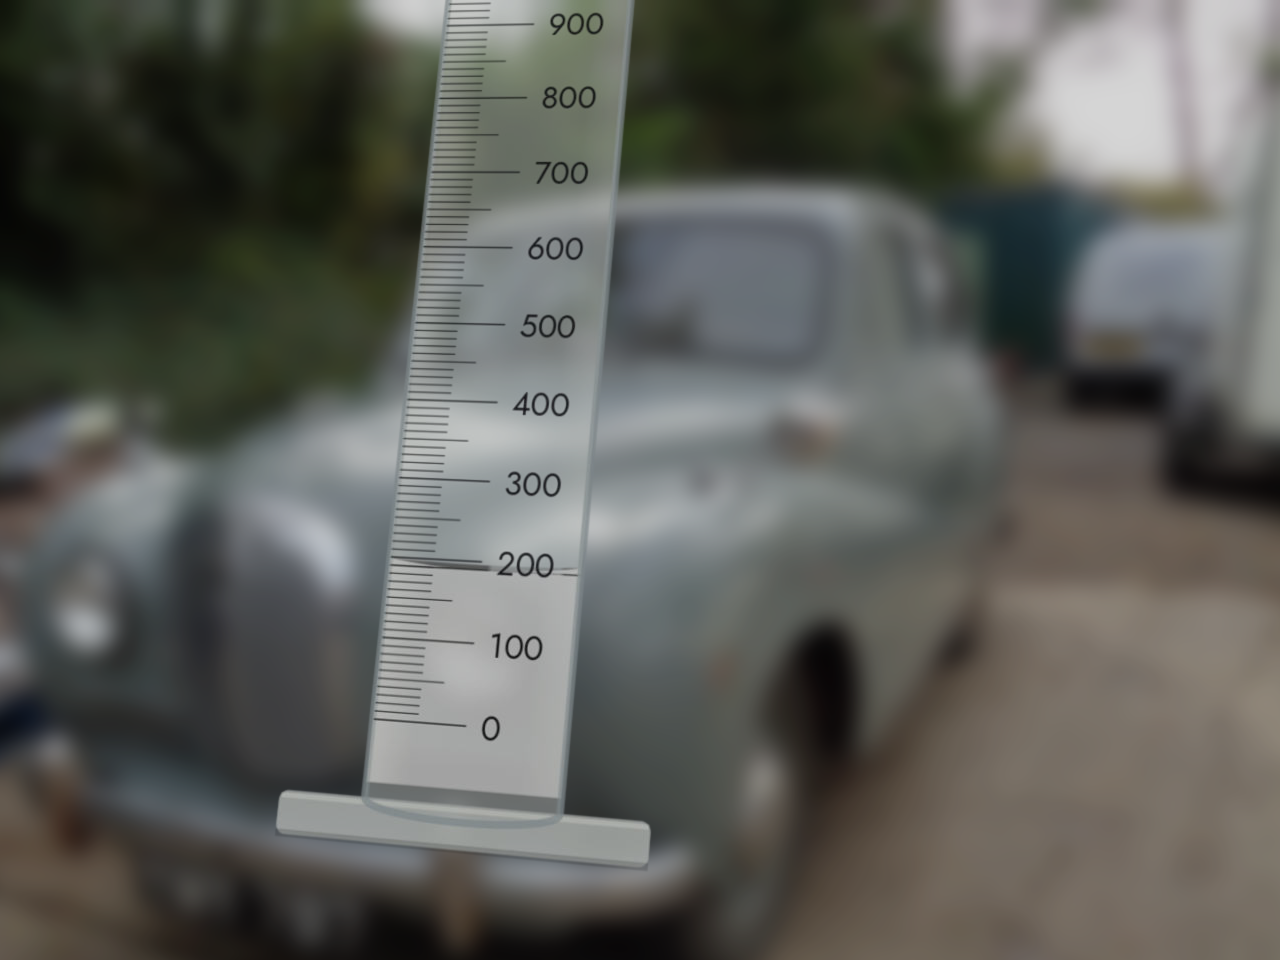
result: {"value": 190, "unit": "mL"}
